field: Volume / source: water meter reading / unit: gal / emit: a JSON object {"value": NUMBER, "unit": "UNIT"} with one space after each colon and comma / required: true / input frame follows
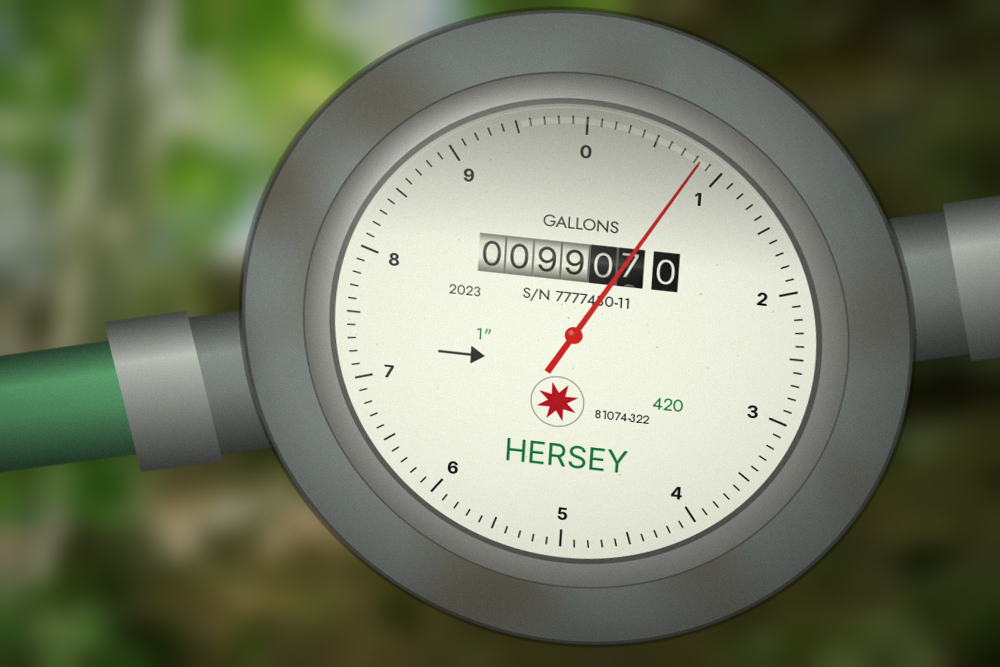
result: {"value": 99070.8, "unit": "gal"}
